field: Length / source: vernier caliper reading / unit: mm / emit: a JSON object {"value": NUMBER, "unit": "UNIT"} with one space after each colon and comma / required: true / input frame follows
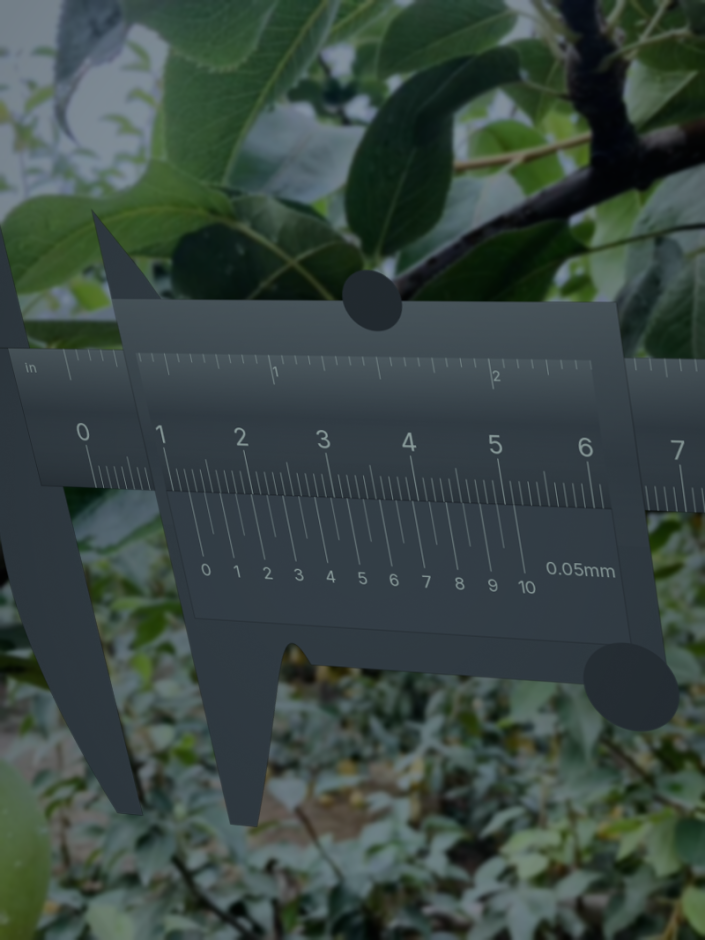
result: {"value": 12.0, "unit": "mm"}
